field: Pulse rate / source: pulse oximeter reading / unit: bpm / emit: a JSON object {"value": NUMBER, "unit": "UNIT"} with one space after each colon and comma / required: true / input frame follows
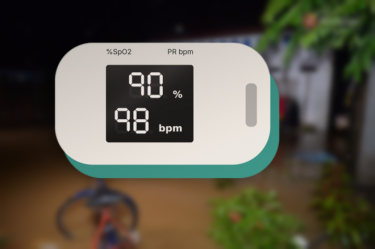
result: {"value": 98, "unit": "bpm"}
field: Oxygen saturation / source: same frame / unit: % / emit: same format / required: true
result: {"value": 90, "unit": "%"}
